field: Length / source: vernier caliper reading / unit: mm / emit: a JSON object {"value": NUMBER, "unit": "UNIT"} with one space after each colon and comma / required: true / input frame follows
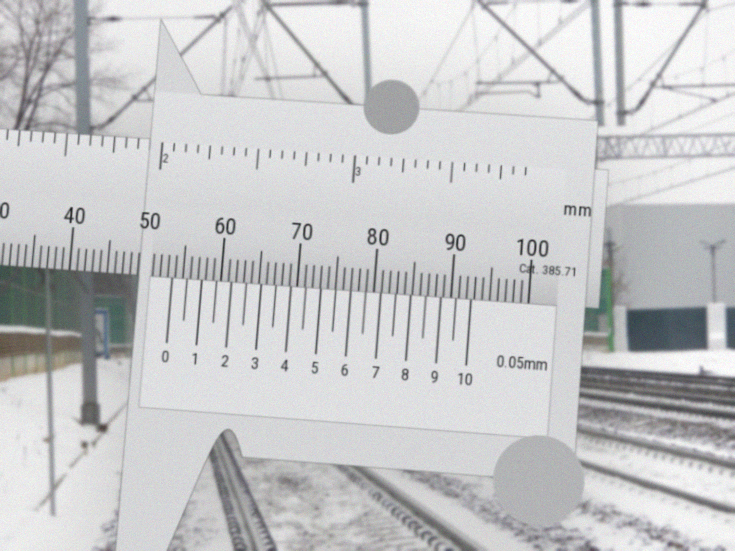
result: {"value": 53.6, "unit": "mm"}
